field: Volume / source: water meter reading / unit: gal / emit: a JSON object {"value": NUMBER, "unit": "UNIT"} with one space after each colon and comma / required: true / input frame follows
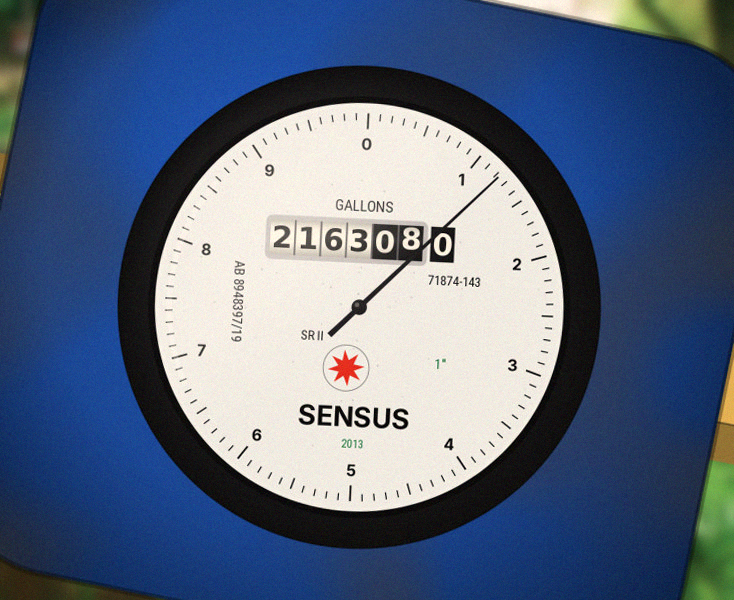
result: {"value": 2163081.2, "unit": "gal"}
